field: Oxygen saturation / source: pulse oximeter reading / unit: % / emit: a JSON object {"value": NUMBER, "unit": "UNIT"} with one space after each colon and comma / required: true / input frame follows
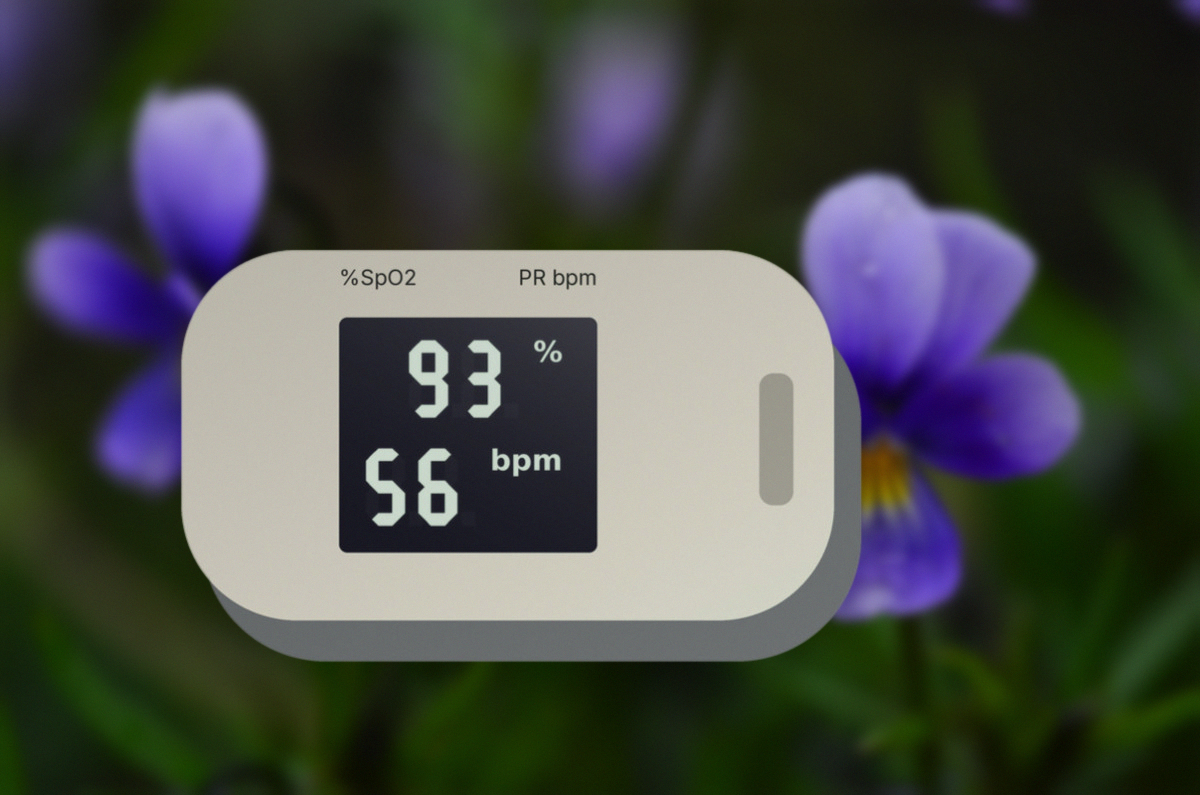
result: {"value": 93, "unit": "%"}
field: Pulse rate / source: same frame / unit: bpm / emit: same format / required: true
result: {"value": 56, "unit": "bpm"}
